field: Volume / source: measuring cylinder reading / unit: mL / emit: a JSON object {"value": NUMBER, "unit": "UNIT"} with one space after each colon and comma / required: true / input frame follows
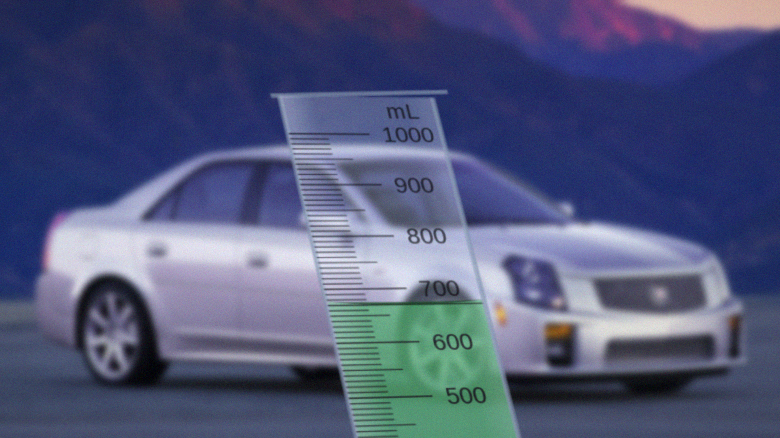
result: {"value": 670, "unit": "mL"}
